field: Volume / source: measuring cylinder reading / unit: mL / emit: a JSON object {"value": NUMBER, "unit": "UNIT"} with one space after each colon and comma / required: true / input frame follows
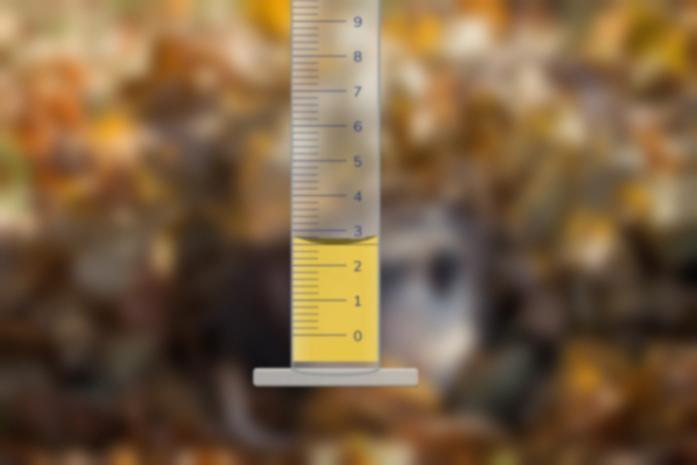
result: {"value": 2.6, "unit": "mL"}
